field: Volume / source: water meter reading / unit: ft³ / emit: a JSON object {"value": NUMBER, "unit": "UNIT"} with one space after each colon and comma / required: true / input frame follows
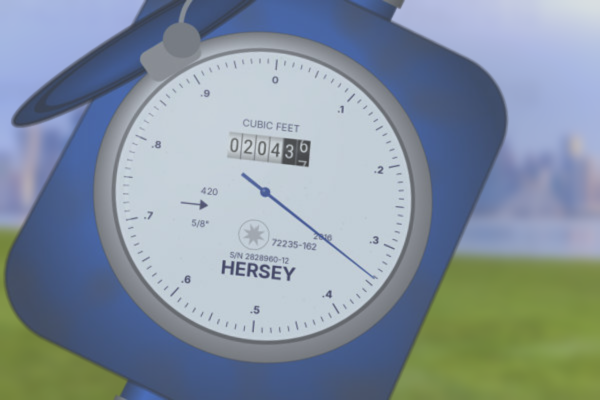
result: {"value": 20436.34, "unit": "ft³"}
